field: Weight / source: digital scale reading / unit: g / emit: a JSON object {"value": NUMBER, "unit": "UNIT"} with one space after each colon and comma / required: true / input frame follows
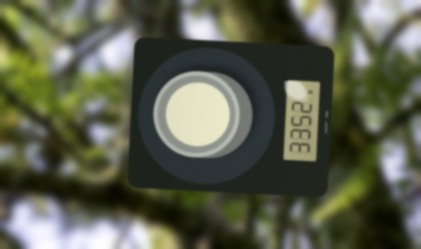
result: {"value": 3352, "unit": "g"}
